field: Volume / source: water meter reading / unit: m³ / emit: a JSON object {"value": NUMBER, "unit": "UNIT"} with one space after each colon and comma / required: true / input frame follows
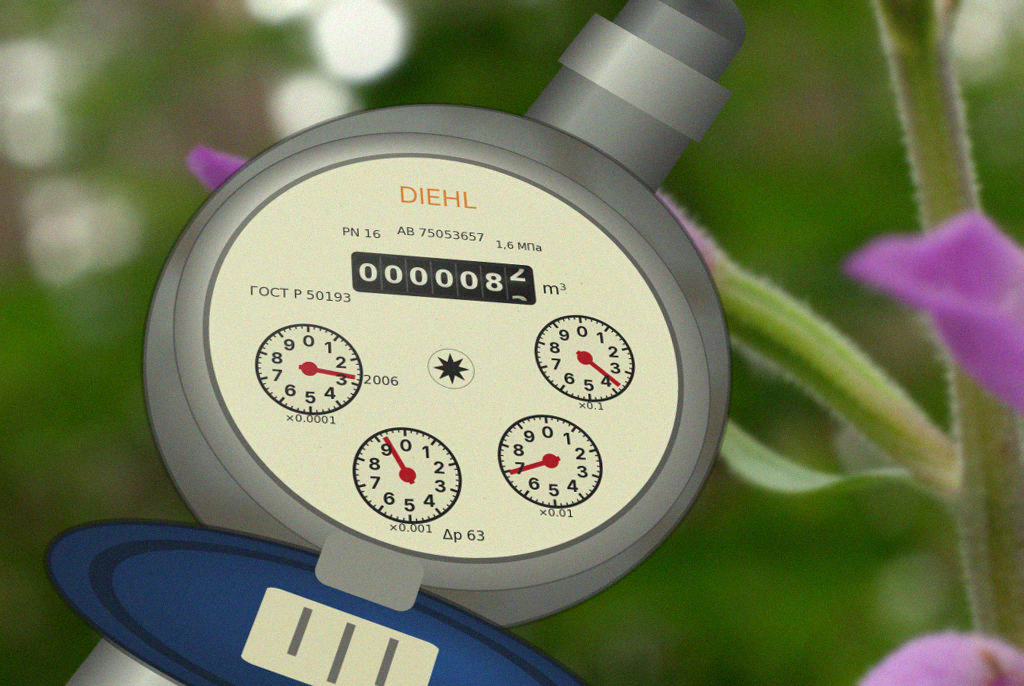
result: {"value": 82.3692, "unit": "m³"}
